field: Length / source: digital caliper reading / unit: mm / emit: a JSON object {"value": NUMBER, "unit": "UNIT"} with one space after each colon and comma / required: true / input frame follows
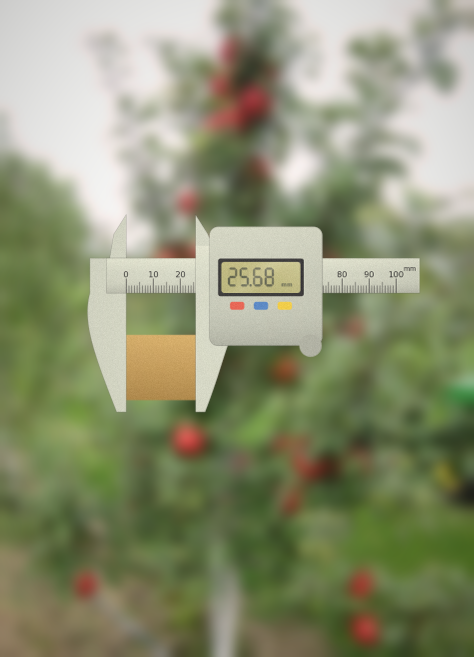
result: {"value": 25.68, "unit": "mm"}
